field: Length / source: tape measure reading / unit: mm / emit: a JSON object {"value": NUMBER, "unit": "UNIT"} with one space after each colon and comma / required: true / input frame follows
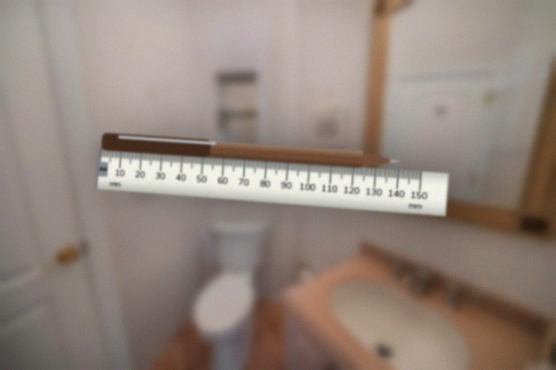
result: {"value": 140, "unit": "mm"}
